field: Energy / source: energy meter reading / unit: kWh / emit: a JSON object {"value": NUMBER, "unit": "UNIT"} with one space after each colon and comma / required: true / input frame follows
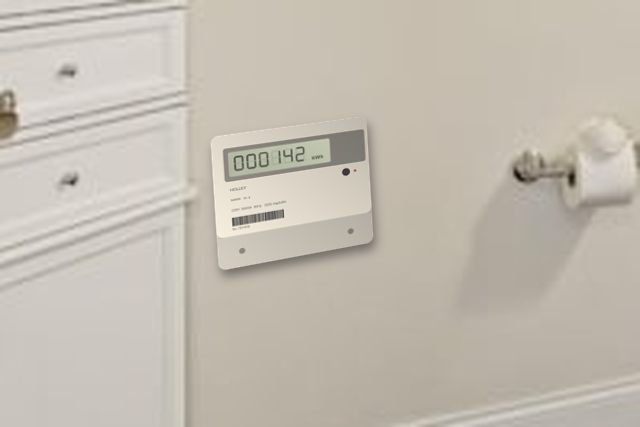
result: {"value": 142, "unit": "kWh"}
